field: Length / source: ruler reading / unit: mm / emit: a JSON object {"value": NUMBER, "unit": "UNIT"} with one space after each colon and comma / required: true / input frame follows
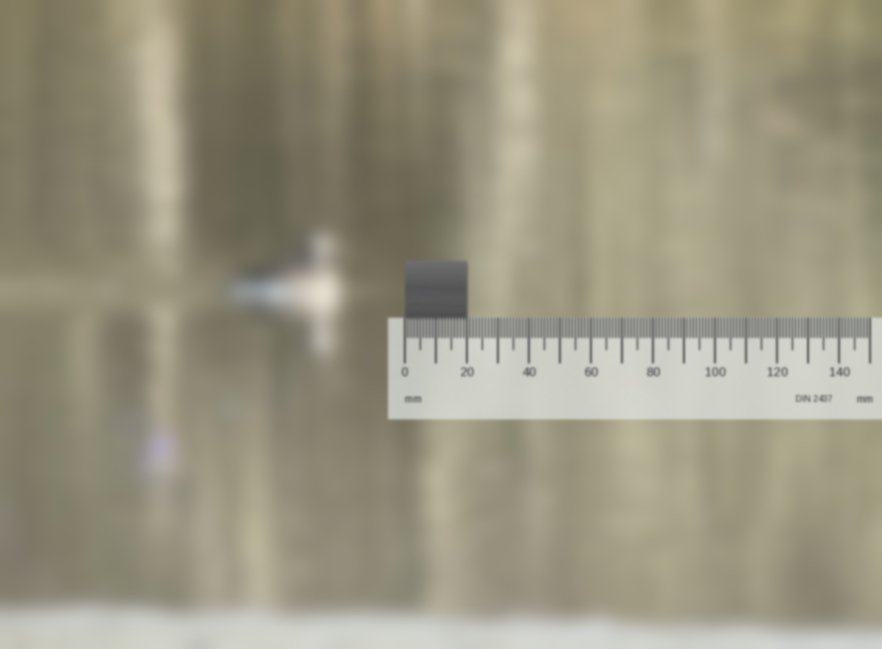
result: {"value": 20, "unit": "mm"}
